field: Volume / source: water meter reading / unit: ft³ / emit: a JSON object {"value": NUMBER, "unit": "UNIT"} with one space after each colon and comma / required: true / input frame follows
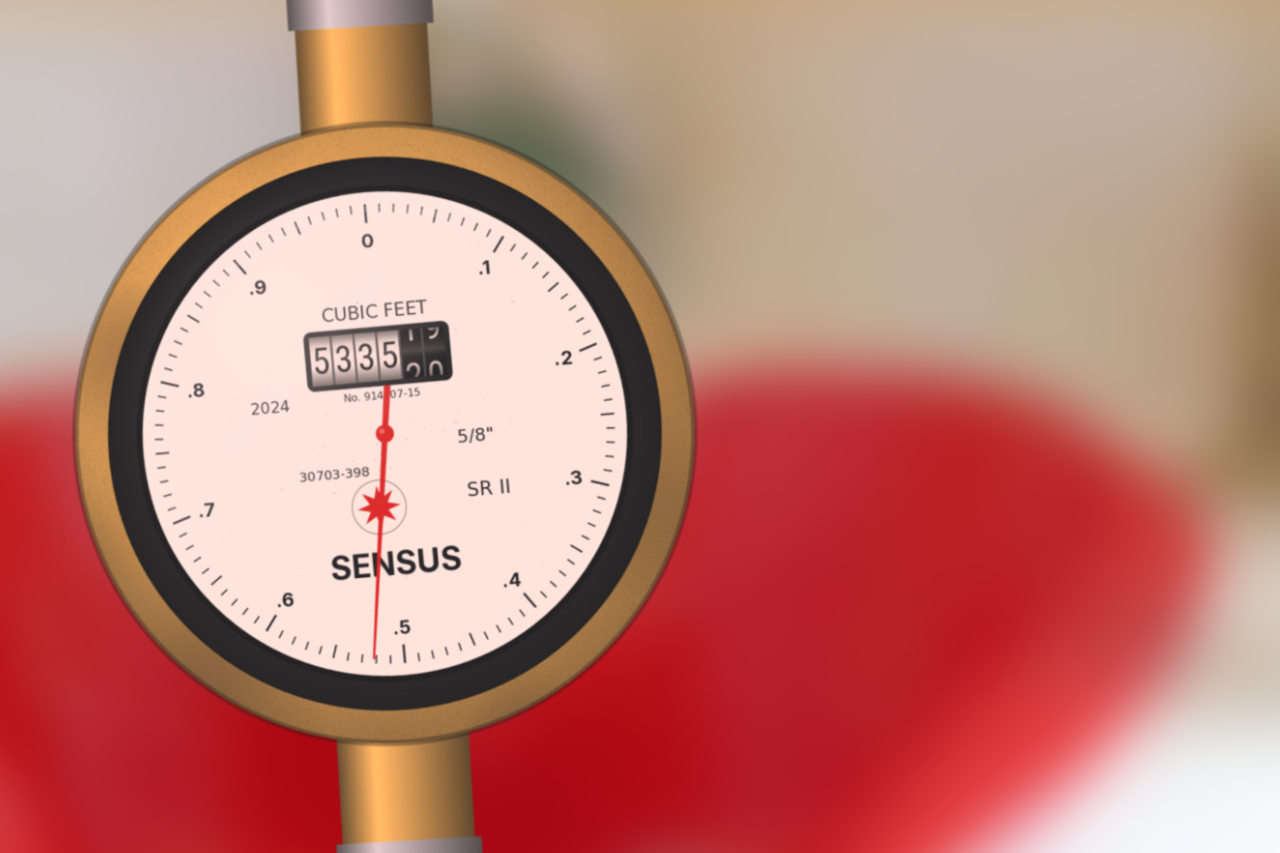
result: {"value": 533519.52, "unit": "ft³"}
